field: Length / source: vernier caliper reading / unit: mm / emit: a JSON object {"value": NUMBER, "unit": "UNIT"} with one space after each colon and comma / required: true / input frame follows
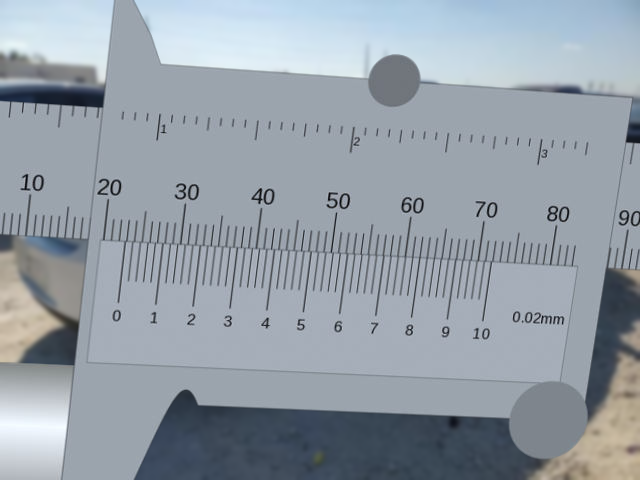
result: {"value": 22.8, "unit": "mm"}
